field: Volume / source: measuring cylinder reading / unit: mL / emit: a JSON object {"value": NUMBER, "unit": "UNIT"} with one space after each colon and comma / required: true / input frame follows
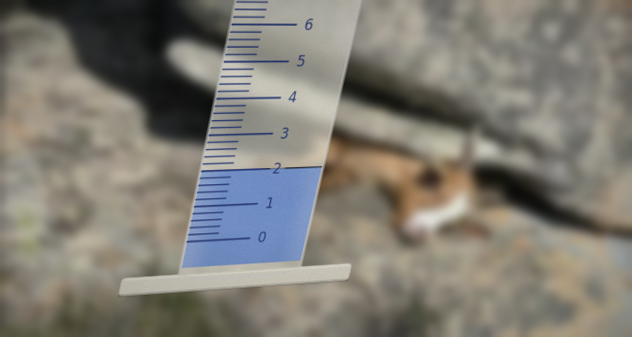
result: {"value": 2, "unit": "mL"}
